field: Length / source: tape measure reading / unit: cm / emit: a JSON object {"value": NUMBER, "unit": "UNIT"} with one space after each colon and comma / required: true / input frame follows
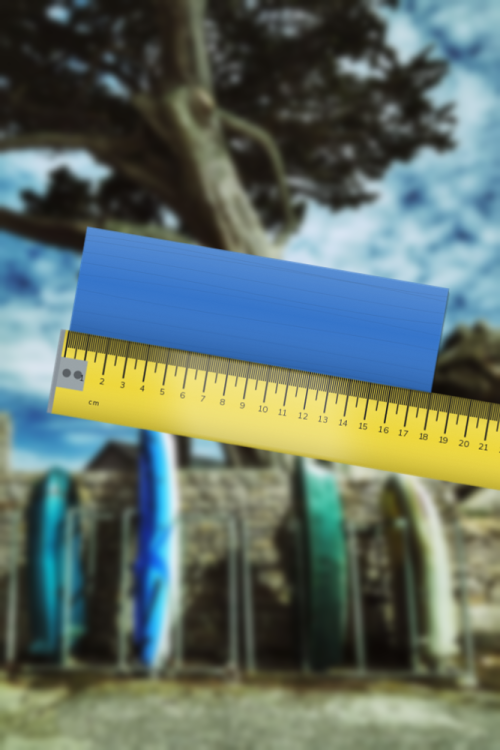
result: {"value": 18, "unit": "cm"}
